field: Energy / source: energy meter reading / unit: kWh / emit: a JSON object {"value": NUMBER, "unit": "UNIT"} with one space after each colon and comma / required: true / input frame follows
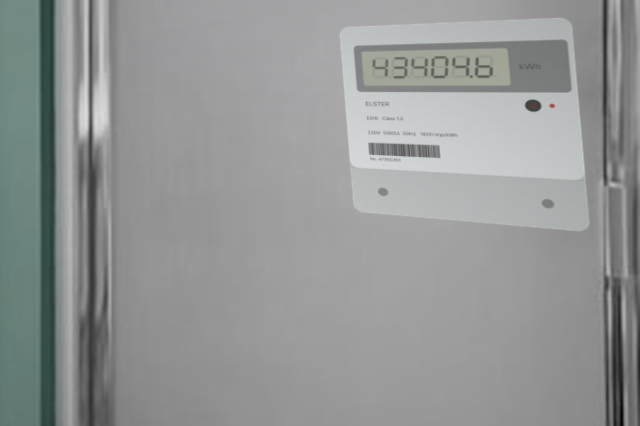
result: {"value": 43404.6, "unit": "kWh"}
